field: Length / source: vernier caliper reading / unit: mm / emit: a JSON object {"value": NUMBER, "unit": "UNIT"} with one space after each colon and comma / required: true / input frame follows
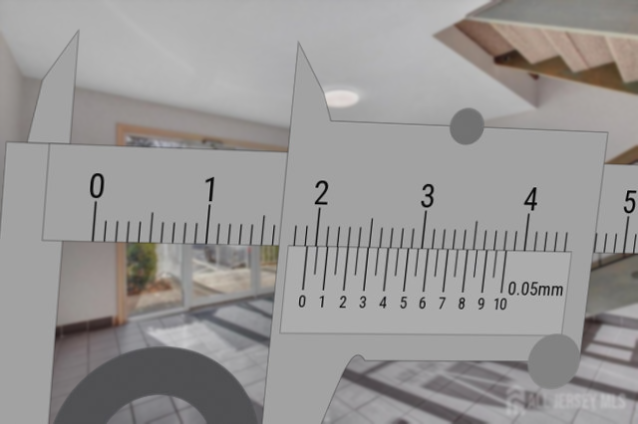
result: {"value": 19.2, "unit": "mm"}
